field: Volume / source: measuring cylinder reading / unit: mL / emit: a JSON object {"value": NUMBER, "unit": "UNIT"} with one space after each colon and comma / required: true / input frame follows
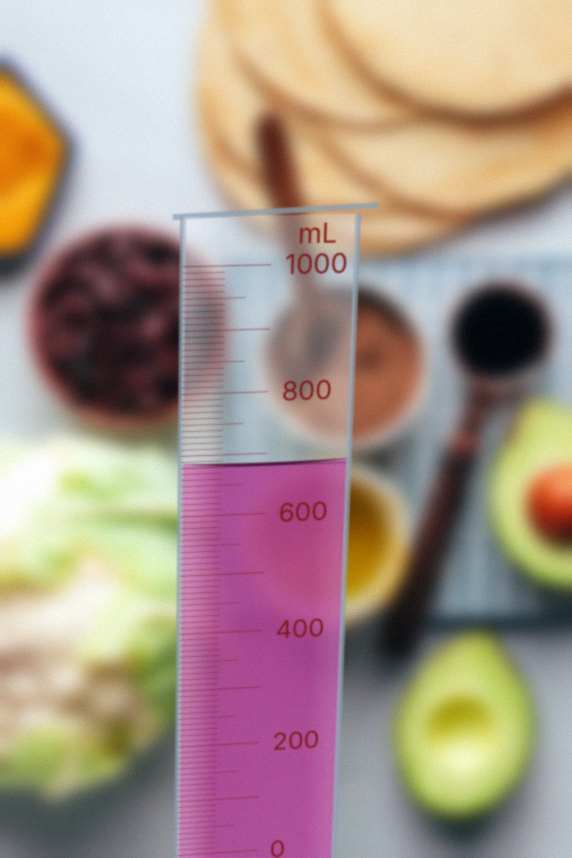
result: {"value": 680, "unit": "mL"}
